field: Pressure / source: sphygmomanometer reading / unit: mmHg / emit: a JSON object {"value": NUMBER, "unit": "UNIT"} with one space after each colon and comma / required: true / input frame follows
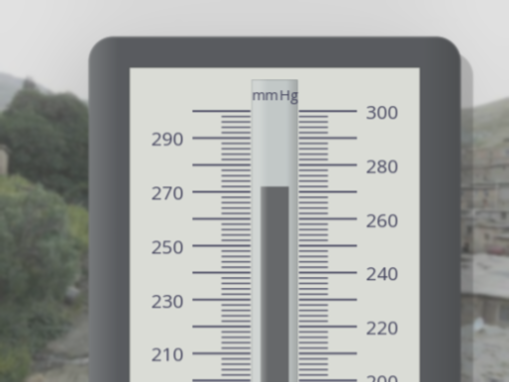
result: {"value": 272, "unit": "mmHg"}
